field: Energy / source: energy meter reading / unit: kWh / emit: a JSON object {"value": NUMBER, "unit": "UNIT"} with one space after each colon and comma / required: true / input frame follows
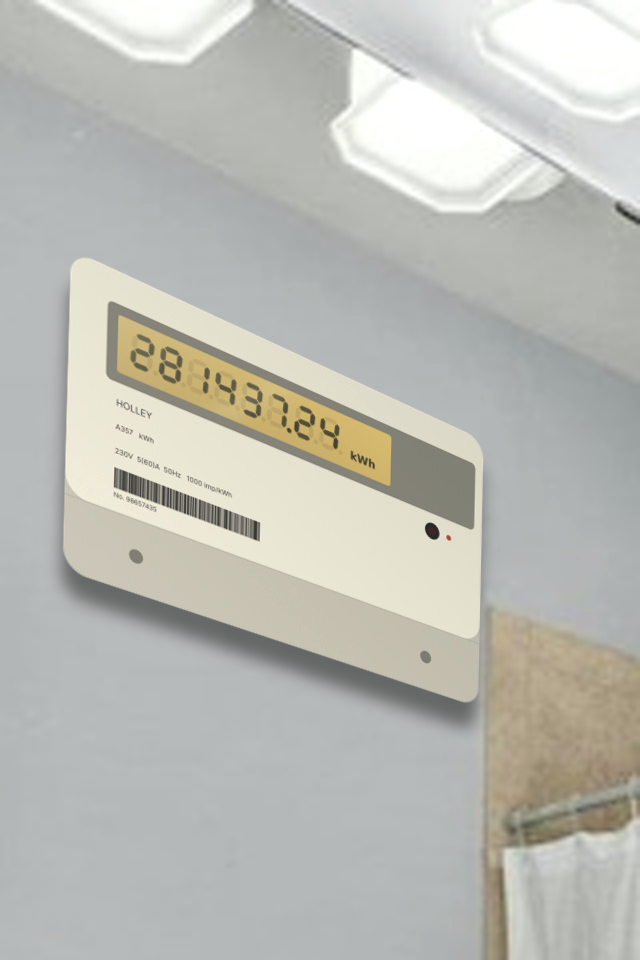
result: {"value": 281437.24, "unit": "kWh"}
